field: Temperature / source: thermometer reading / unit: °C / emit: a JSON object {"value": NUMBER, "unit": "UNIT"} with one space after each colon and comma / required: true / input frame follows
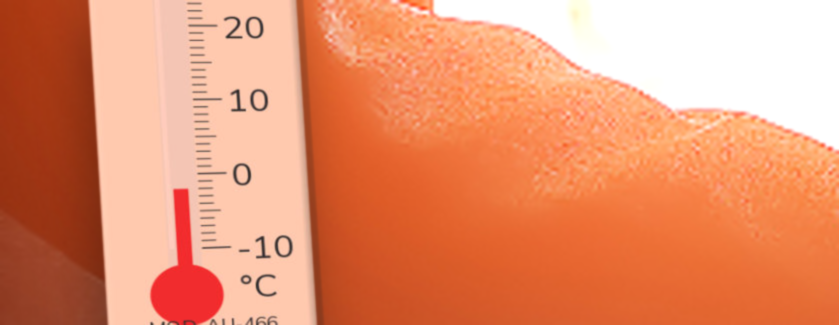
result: {"value": -2, "unit": "°C"}
